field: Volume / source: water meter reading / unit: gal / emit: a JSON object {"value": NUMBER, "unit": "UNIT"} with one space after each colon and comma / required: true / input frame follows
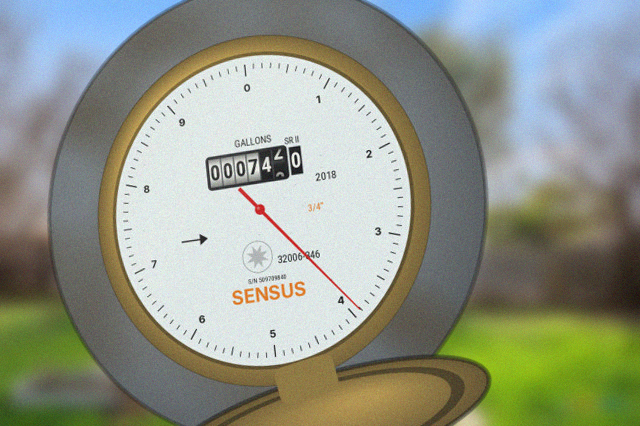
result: {"value": 7423.9, "unit": "gal"}
